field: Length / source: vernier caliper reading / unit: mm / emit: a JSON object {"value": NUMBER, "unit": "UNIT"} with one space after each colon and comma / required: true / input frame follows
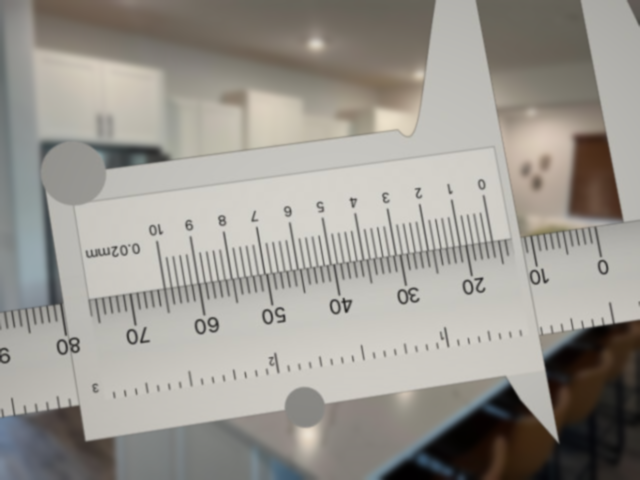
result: {"value": 16.0, "unit": "mm"}
